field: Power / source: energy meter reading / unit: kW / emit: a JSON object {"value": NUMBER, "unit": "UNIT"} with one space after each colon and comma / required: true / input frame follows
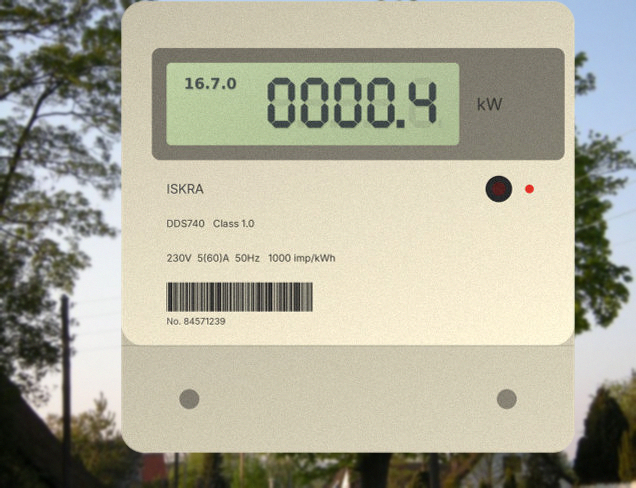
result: {"value": 0.4, "unit": "kW"}
